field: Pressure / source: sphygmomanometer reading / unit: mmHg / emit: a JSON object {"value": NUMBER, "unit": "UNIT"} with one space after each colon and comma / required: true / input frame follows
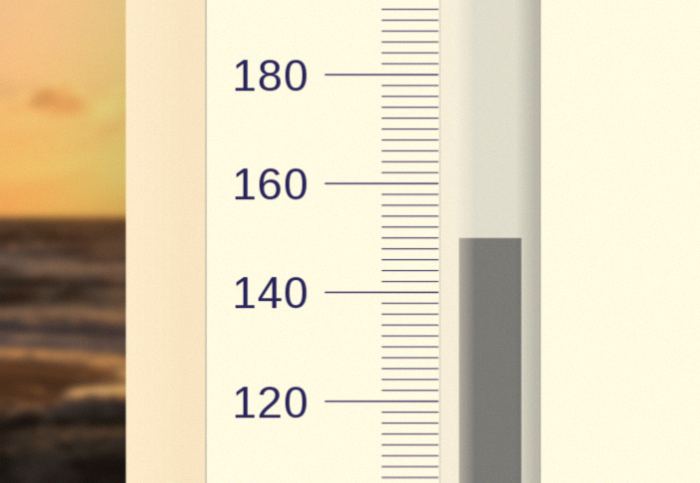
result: {"value": 150, "unit": "mmHg"}
